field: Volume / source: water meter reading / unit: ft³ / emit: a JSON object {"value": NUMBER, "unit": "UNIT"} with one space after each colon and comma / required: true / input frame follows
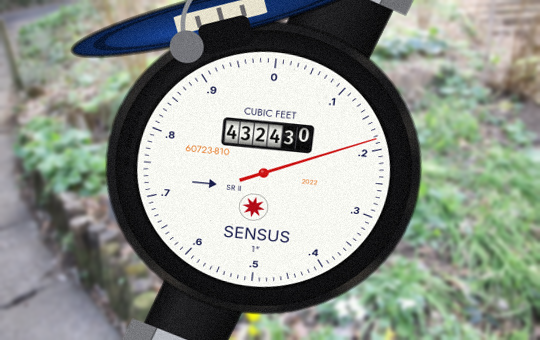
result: {"value": 432430.18, "unit": "ft³"}
